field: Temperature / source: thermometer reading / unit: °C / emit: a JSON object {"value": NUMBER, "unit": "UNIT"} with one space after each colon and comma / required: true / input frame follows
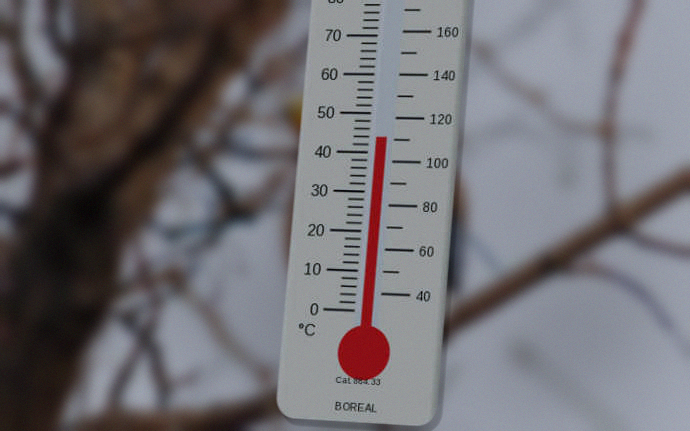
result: {"value": 44, "unit": "°C"}
